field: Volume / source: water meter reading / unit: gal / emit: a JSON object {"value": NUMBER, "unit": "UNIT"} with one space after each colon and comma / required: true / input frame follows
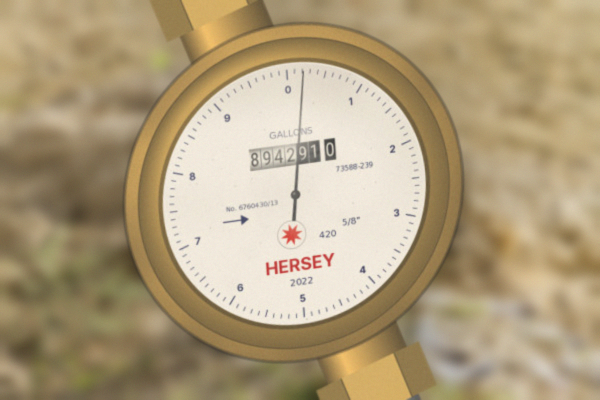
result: {"value": 8942910.2, "unit": "gal"}
